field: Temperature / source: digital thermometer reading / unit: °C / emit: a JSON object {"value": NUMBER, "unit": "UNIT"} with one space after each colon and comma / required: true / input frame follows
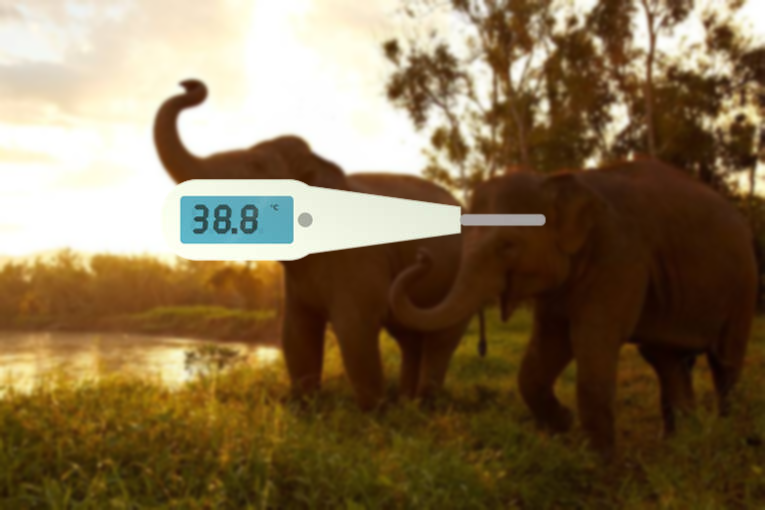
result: {"value": 38.8, "unit": "°C"}
